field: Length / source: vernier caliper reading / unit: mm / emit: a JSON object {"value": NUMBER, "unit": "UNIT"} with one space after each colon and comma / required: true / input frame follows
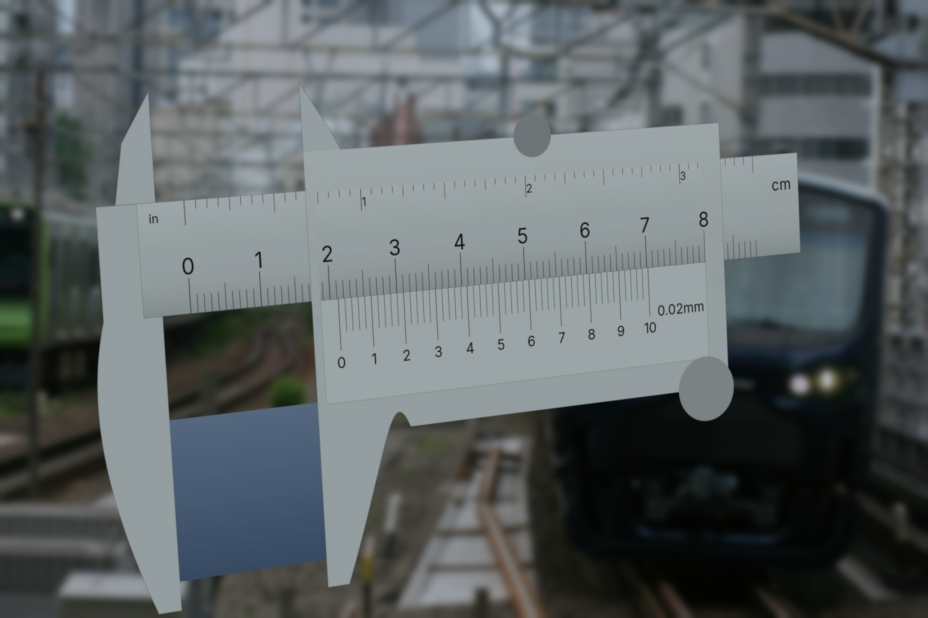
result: {"value": 21.2, "unit": "mm"}
